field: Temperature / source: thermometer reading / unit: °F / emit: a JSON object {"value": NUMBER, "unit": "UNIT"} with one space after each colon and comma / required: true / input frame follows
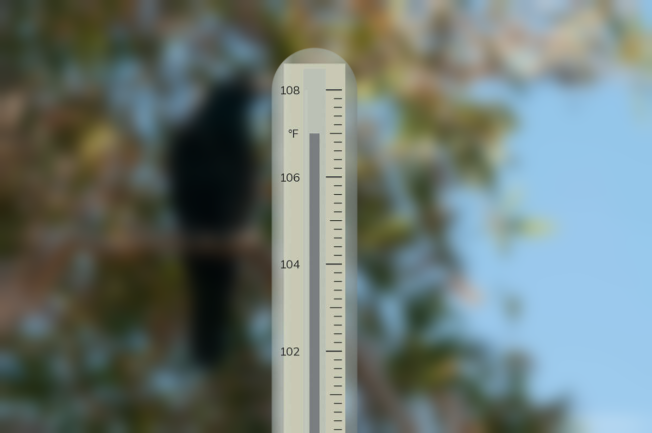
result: {"value": 107, "unit": "°F"}
